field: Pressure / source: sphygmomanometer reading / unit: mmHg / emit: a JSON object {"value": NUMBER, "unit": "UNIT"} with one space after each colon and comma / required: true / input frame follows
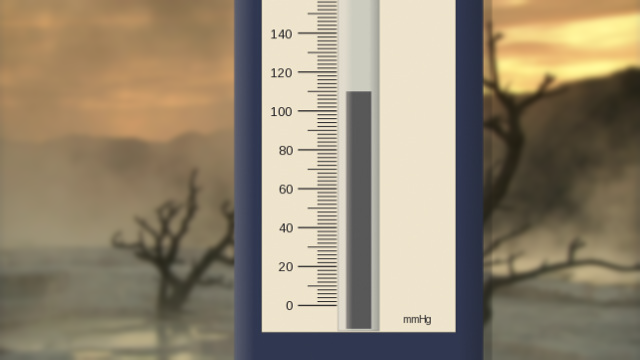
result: {"value": 110, "unit": "mmHg"}
